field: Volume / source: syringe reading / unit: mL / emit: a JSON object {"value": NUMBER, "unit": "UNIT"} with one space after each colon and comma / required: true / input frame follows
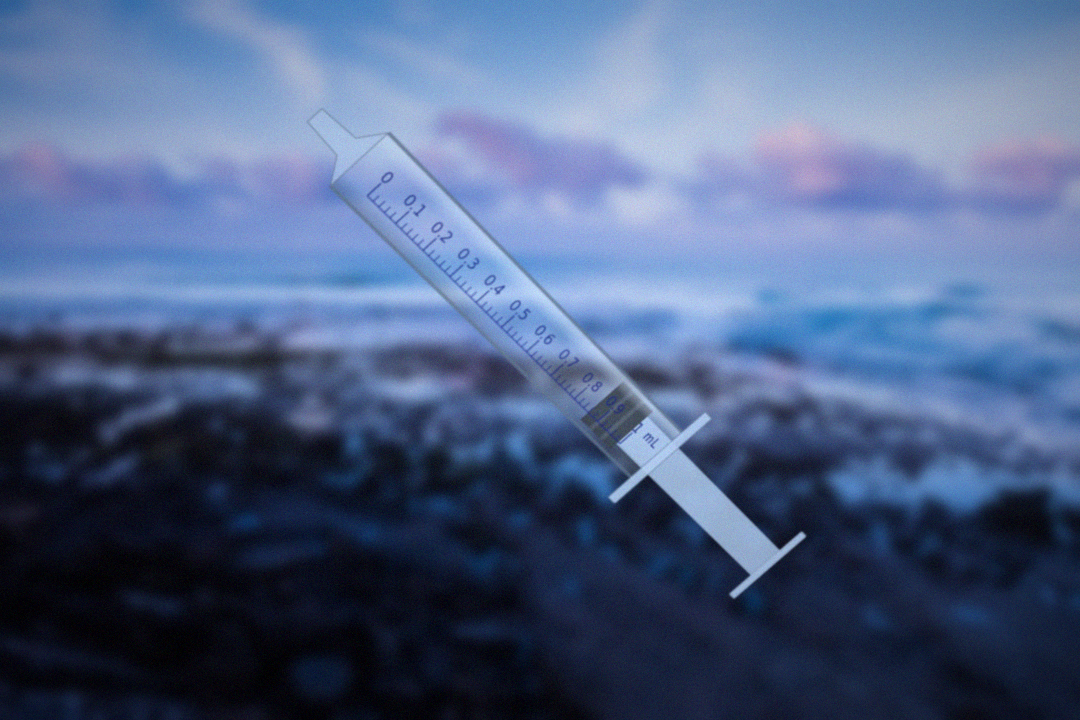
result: {"value": 0.86, "unit": "mL"}
